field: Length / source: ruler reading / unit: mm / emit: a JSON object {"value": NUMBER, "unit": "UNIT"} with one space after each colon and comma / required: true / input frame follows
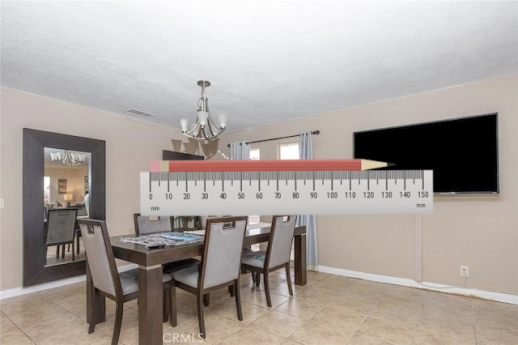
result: {"value": 135, "unit": "mm"}
